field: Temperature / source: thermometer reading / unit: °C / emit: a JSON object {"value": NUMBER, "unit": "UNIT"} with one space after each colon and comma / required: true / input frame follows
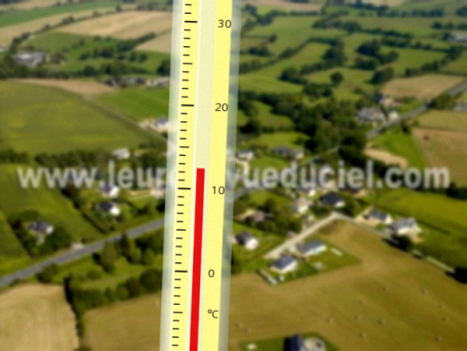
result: {"value": 12.5, "unit": "°C"}
